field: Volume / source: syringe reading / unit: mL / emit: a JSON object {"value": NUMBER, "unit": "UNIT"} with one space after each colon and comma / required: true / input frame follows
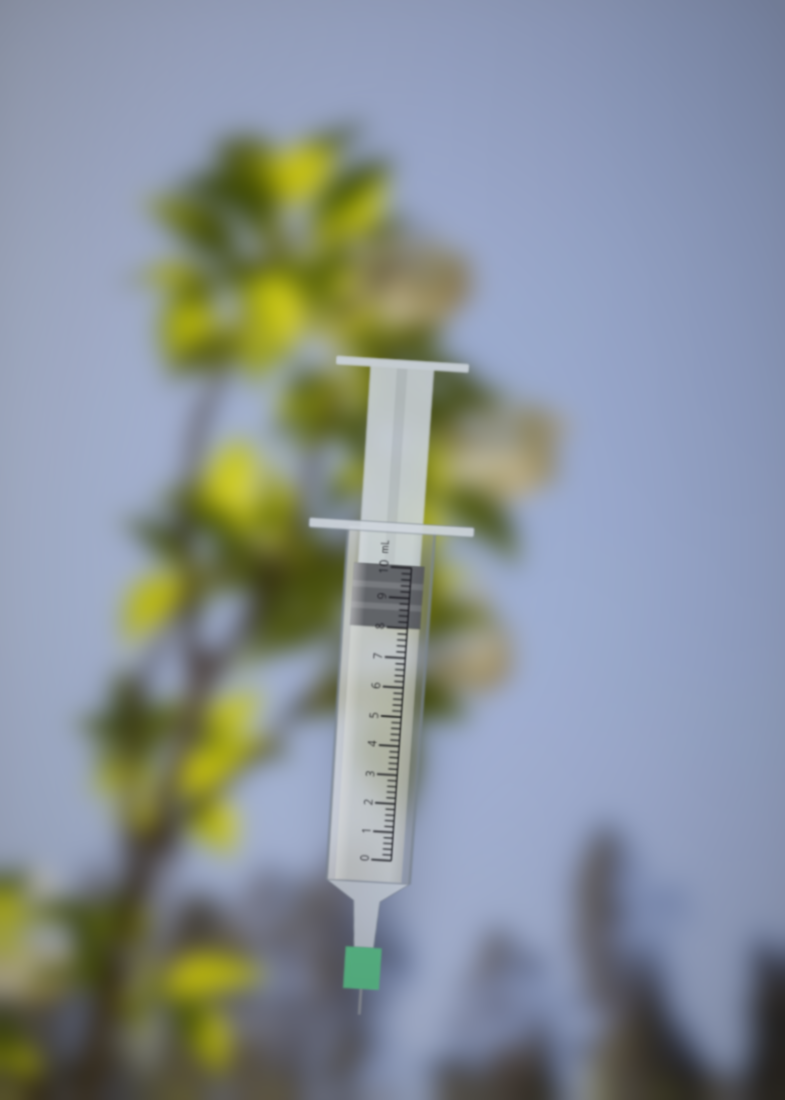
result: {"value": 8, "unit": "mL"}
